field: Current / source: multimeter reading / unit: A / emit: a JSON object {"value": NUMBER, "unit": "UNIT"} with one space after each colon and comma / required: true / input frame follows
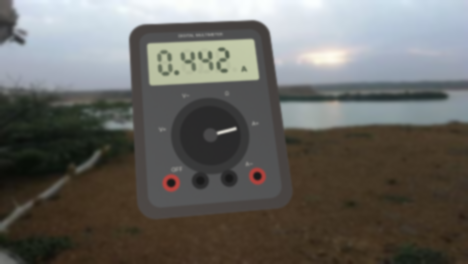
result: {"value": 0.442, "unit": "A"}
